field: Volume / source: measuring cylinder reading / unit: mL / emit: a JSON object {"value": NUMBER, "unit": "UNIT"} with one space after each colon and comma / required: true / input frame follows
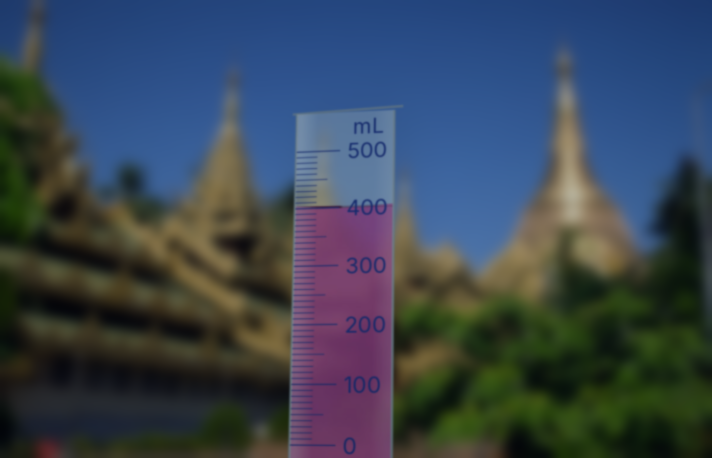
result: {"value": 400, "unit": "mL"}
